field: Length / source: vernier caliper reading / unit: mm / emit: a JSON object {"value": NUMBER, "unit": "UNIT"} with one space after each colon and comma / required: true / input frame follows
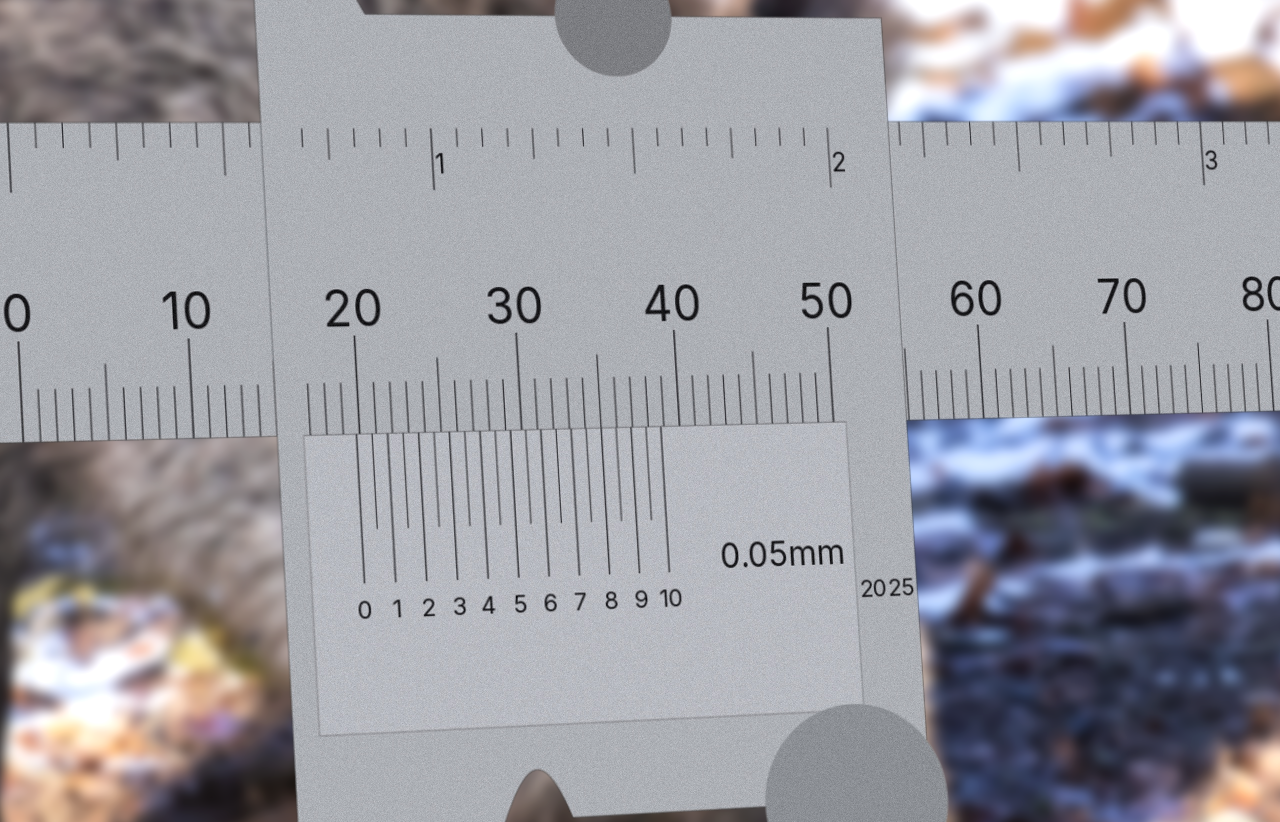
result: {"value": 19.8, "unit": "mm"}
